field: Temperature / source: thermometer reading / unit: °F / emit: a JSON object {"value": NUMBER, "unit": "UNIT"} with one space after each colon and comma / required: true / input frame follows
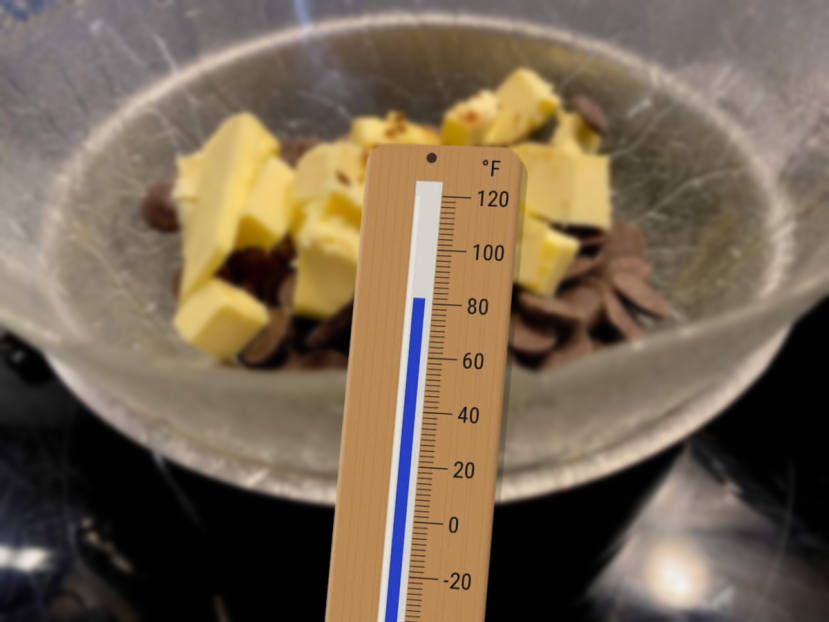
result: {"value": 82, "unit": "°F"}
